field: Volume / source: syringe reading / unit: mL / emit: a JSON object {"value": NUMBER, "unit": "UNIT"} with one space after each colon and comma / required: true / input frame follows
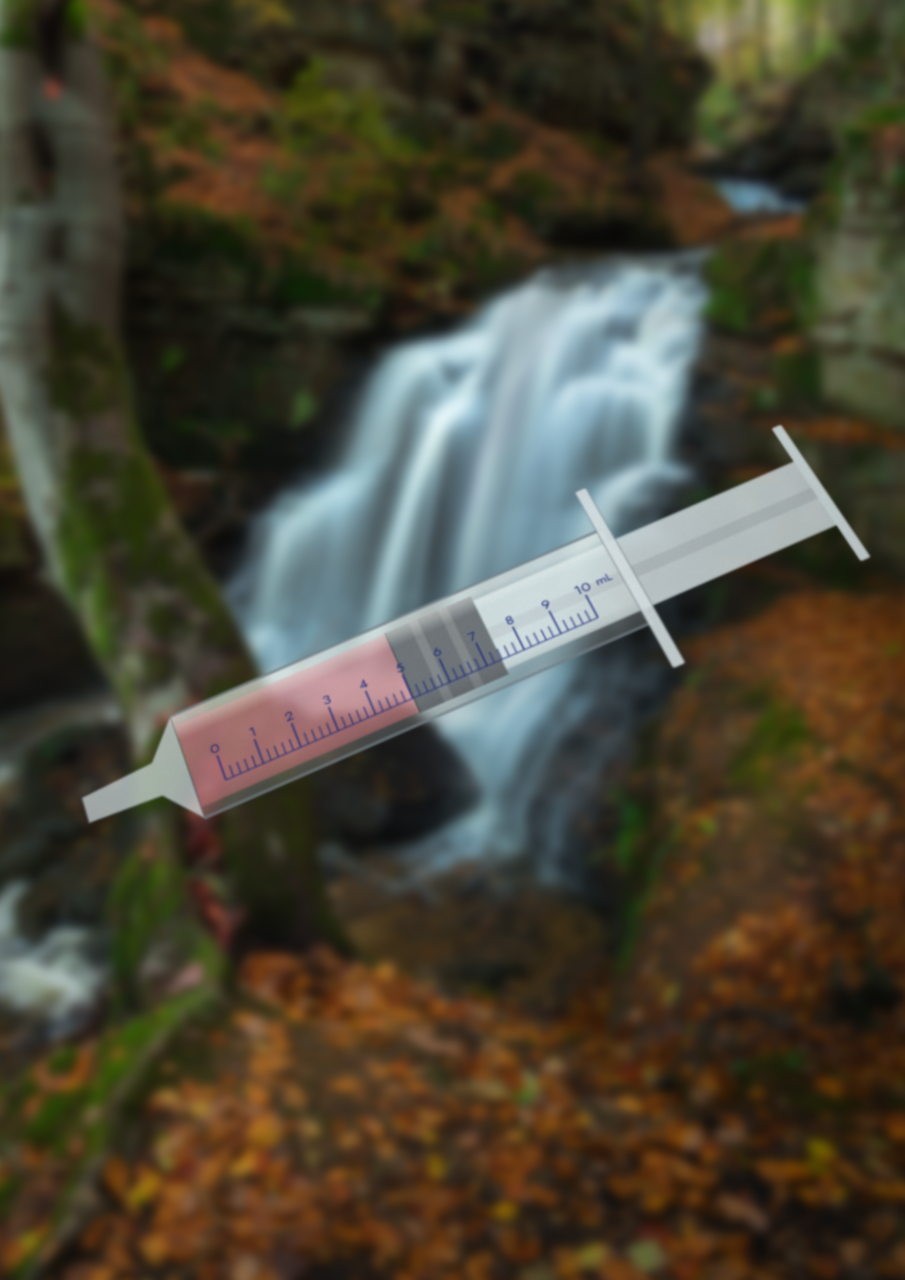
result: {"value": 5, "unit": "mL"}
